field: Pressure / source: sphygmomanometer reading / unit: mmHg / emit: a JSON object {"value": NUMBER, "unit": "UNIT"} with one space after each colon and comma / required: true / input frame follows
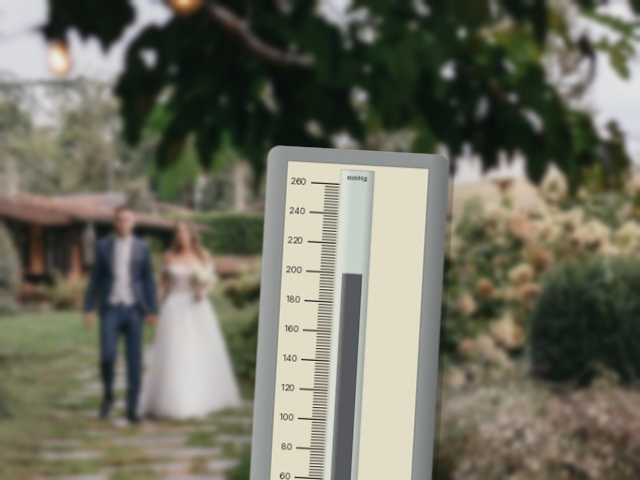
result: {"value": 200, "unit": "mmHg"}
